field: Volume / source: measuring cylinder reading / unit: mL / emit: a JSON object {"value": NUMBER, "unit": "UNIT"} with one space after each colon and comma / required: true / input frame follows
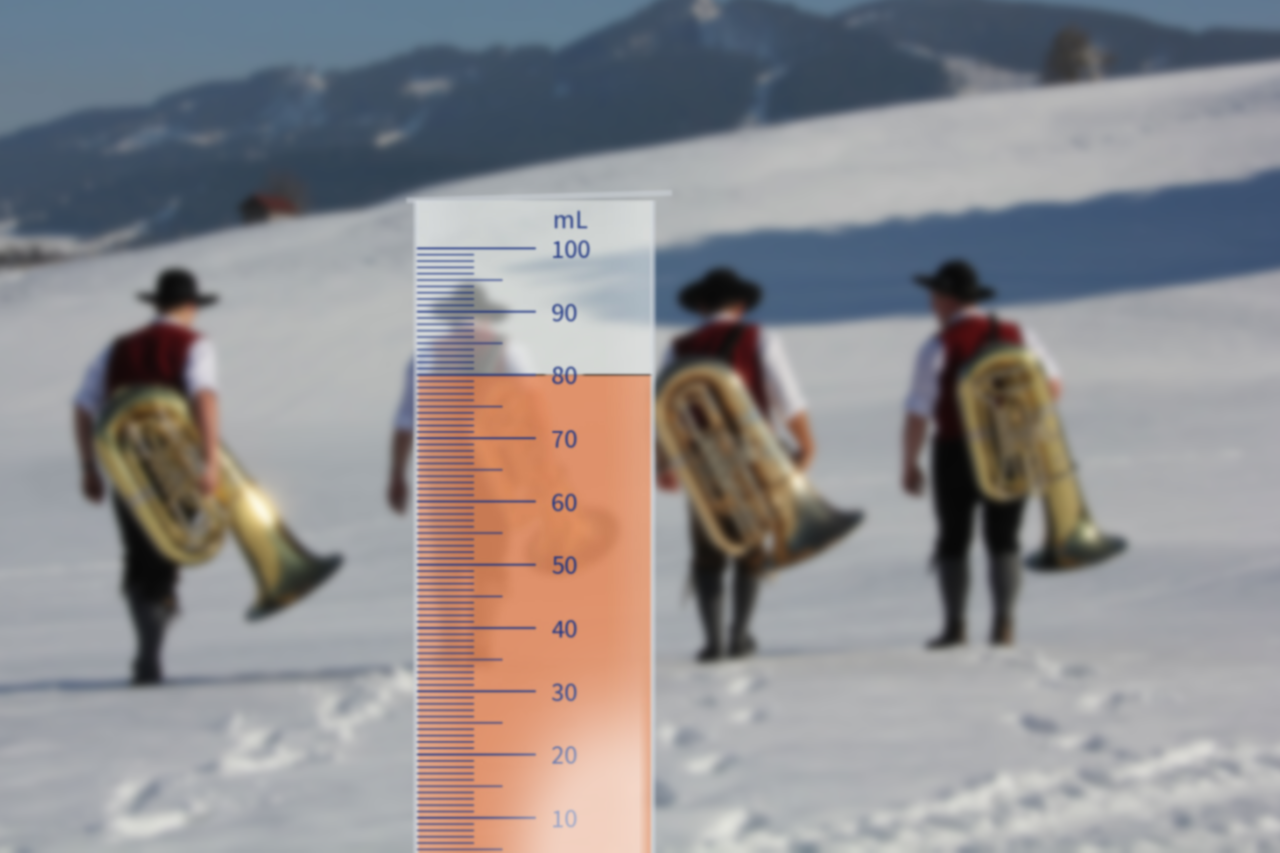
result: {"value": 80, "unit": "mL"}
